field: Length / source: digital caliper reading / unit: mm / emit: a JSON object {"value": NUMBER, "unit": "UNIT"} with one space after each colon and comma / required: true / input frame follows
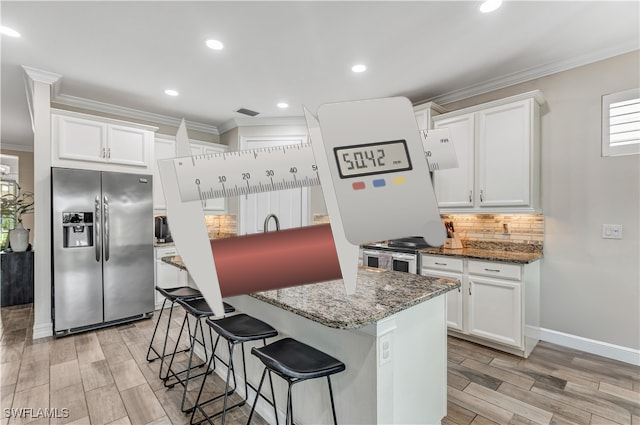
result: {"value": 50.42, "unit": "mm"}
